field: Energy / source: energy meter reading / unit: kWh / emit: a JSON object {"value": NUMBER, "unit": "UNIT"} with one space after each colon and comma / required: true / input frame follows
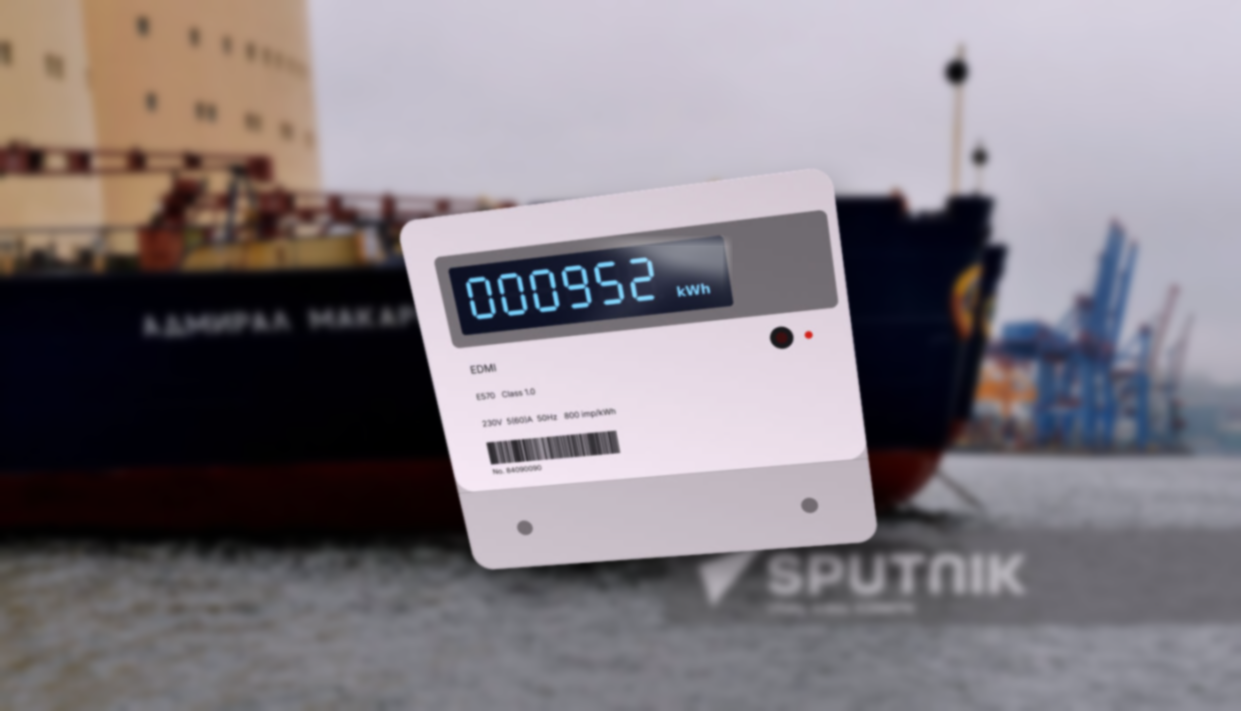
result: {"value": 952, "unit": "kWh"}
